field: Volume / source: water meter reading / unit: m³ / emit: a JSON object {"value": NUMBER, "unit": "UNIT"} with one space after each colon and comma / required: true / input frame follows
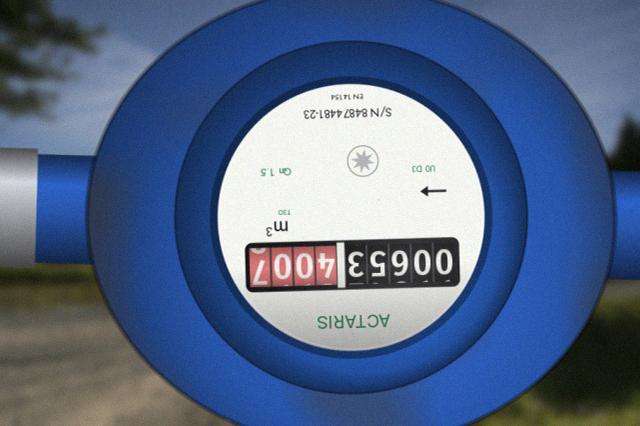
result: {"value": 653.4007, "unit": "m³"}
